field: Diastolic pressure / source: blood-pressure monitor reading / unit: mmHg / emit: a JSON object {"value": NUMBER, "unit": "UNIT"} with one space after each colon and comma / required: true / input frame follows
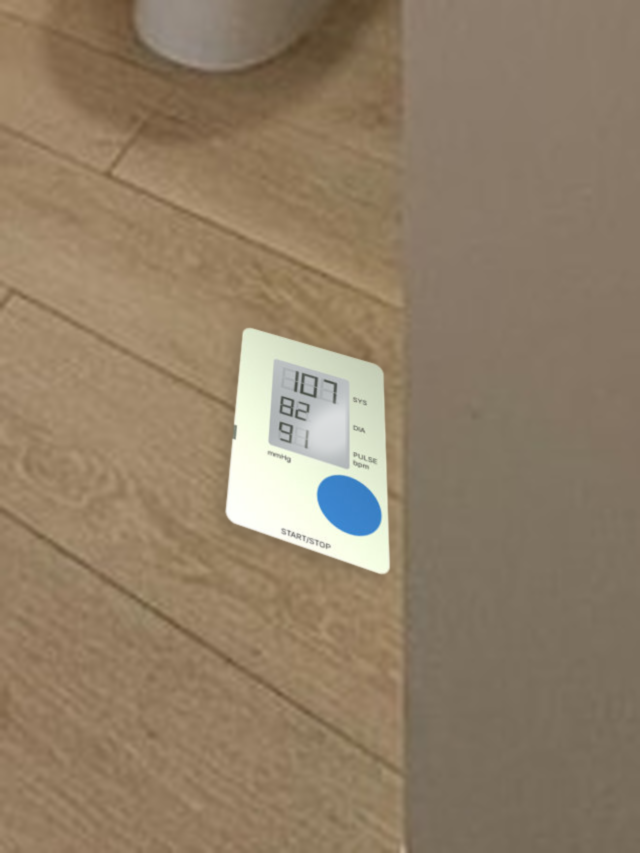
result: {"value": 82, "unit": "mmHg"}
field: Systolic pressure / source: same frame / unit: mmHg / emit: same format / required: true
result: {"value": 107, "unit": "mmHg"}
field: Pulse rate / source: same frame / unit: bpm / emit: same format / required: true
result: {"value": 91, "unit": "bpm"}
